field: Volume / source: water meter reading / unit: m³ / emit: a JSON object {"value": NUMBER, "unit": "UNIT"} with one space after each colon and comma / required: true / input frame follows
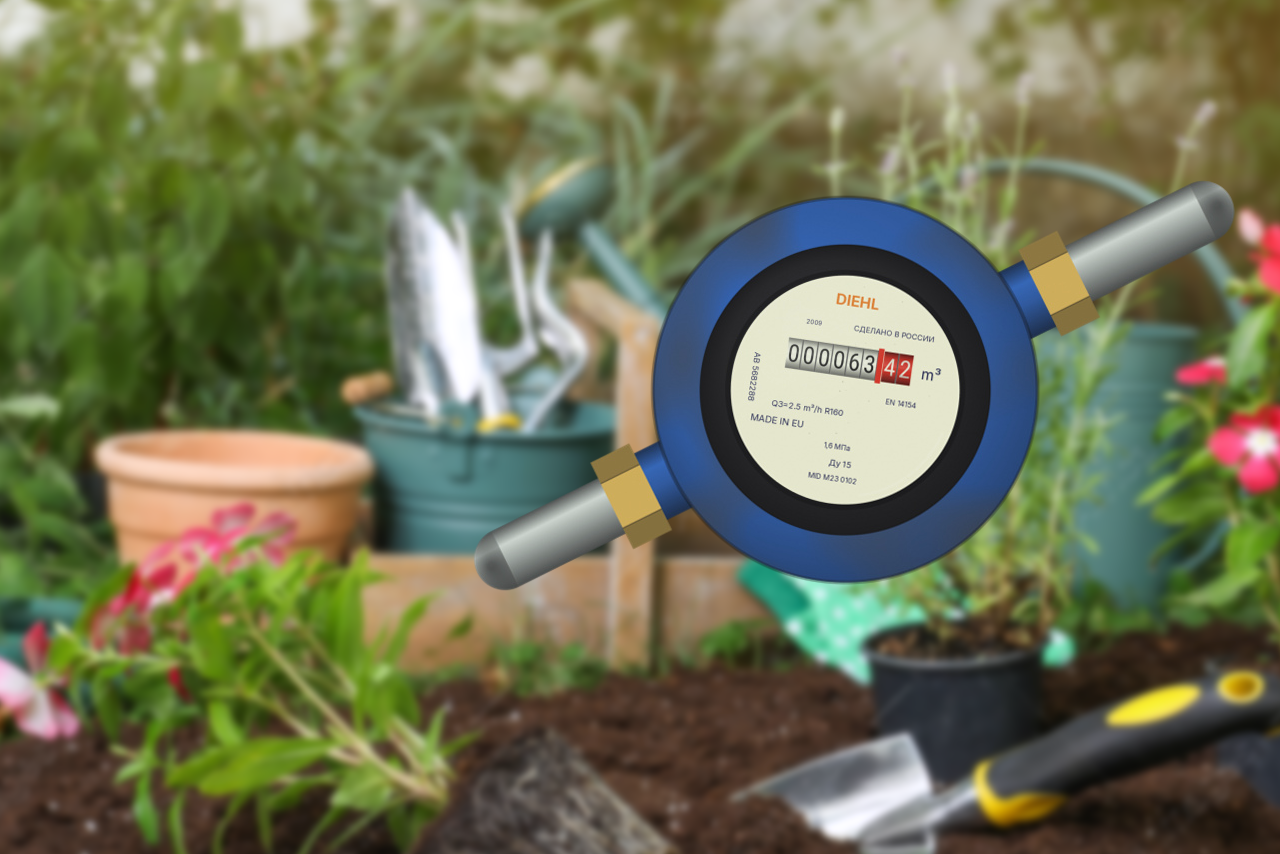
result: {"value": 63.42, "unit": "m³"}
